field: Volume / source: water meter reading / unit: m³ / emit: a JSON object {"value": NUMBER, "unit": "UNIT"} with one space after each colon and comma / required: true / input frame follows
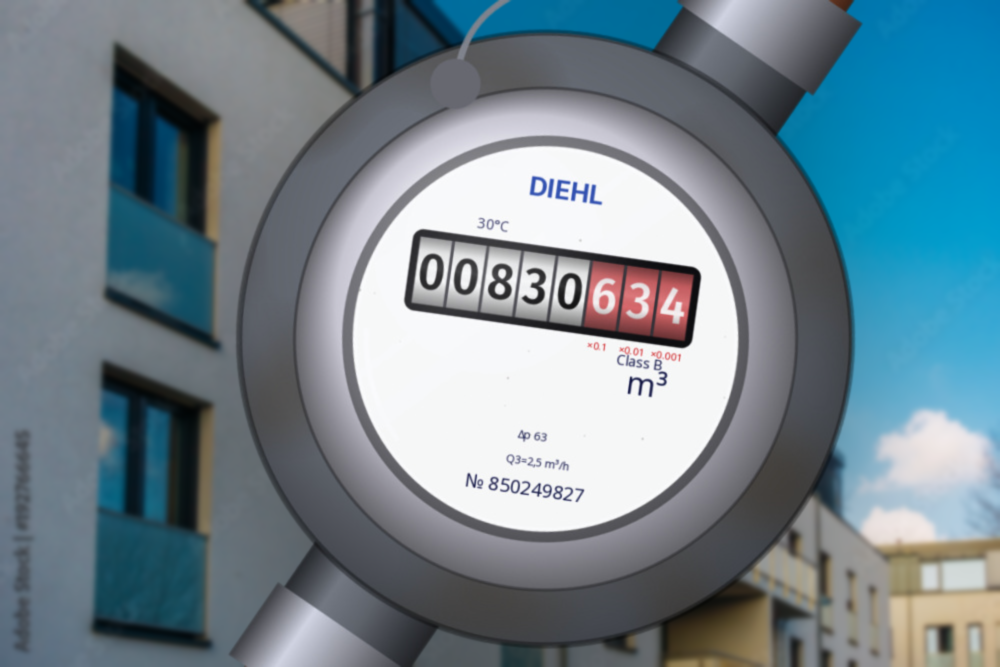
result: {"value": 830.634, "unit": "m³"}
